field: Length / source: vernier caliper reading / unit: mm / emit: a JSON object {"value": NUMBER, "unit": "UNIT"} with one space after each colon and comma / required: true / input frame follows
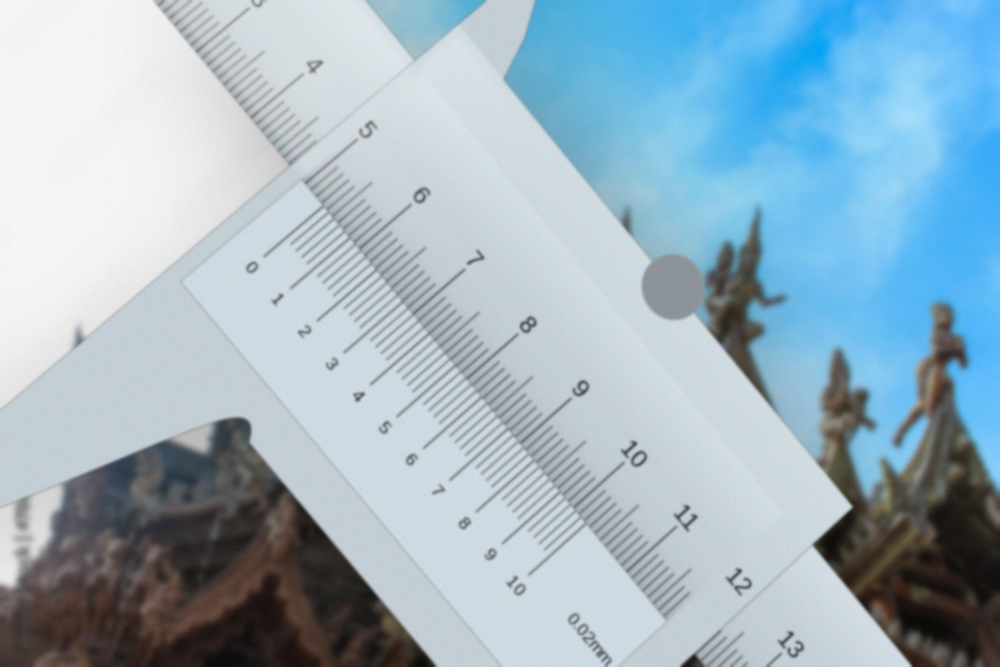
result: {"value": 53.4, "unit": "mm"}
